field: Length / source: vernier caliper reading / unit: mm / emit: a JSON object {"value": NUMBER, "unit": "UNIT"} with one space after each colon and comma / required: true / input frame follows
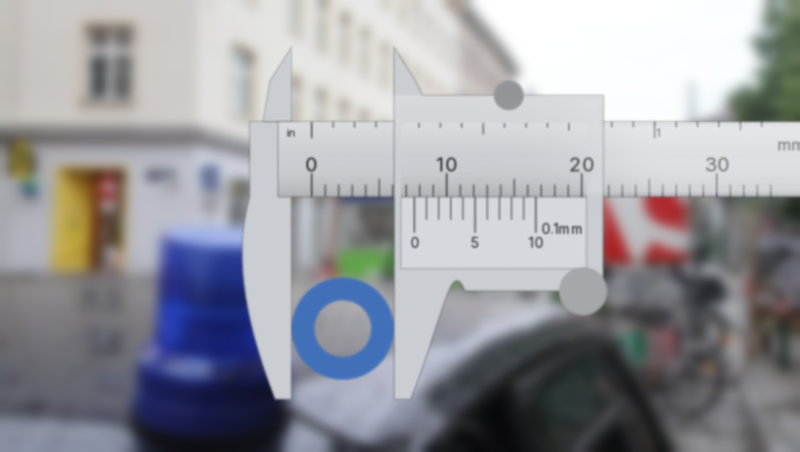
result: {"value": 7.6, "unit": "mm"}
